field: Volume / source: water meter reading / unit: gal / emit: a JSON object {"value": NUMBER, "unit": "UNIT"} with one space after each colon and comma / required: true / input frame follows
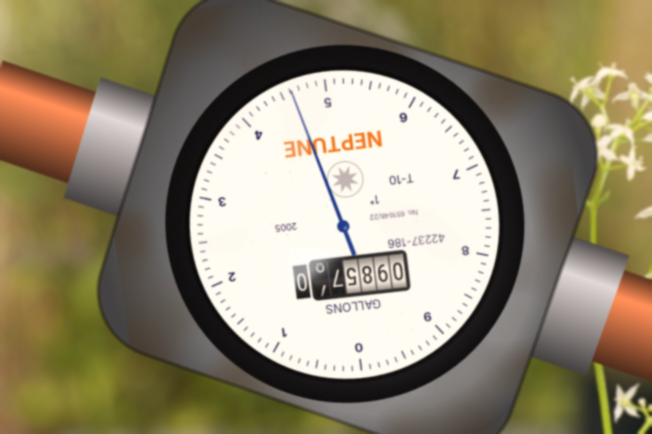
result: {"value": 985774.6, "unit": "gal"}
